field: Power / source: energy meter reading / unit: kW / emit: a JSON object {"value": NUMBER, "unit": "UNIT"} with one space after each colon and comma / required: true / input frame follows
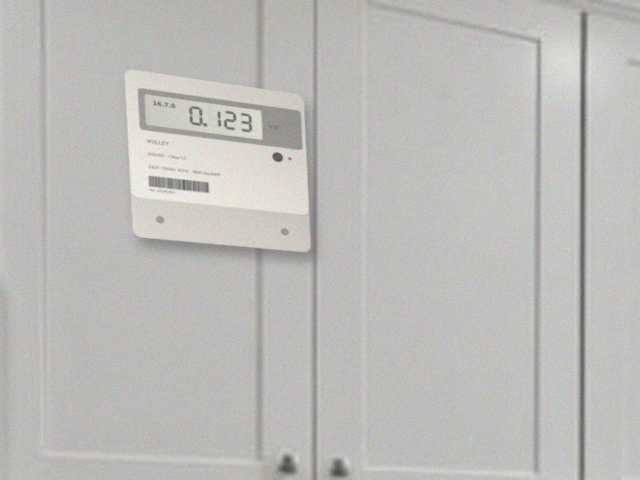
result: {"value": 0.123, "unit": "kW"}
